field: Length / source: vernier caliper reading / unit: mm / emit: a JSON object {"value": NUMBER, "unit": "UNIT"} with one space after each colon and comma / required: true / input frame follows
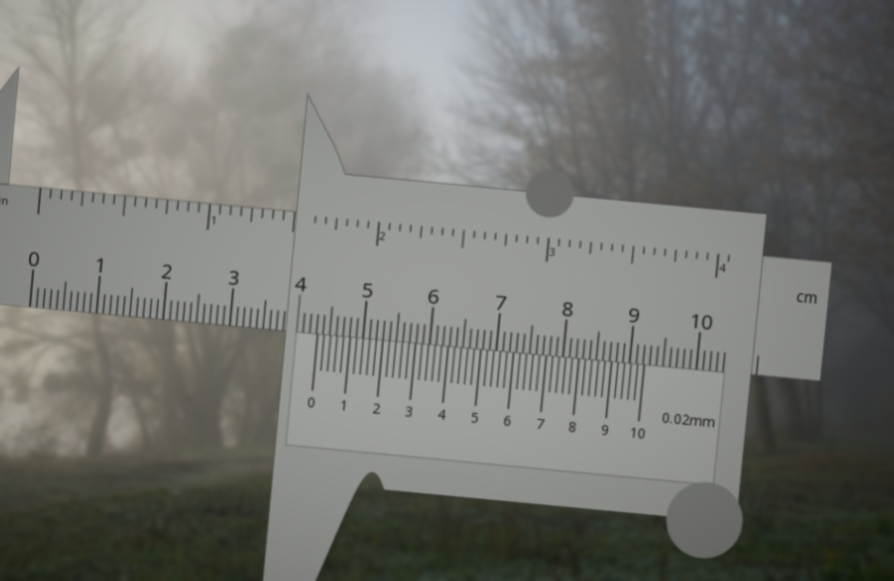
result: {"value": 43.2, "unit": "mm"}
